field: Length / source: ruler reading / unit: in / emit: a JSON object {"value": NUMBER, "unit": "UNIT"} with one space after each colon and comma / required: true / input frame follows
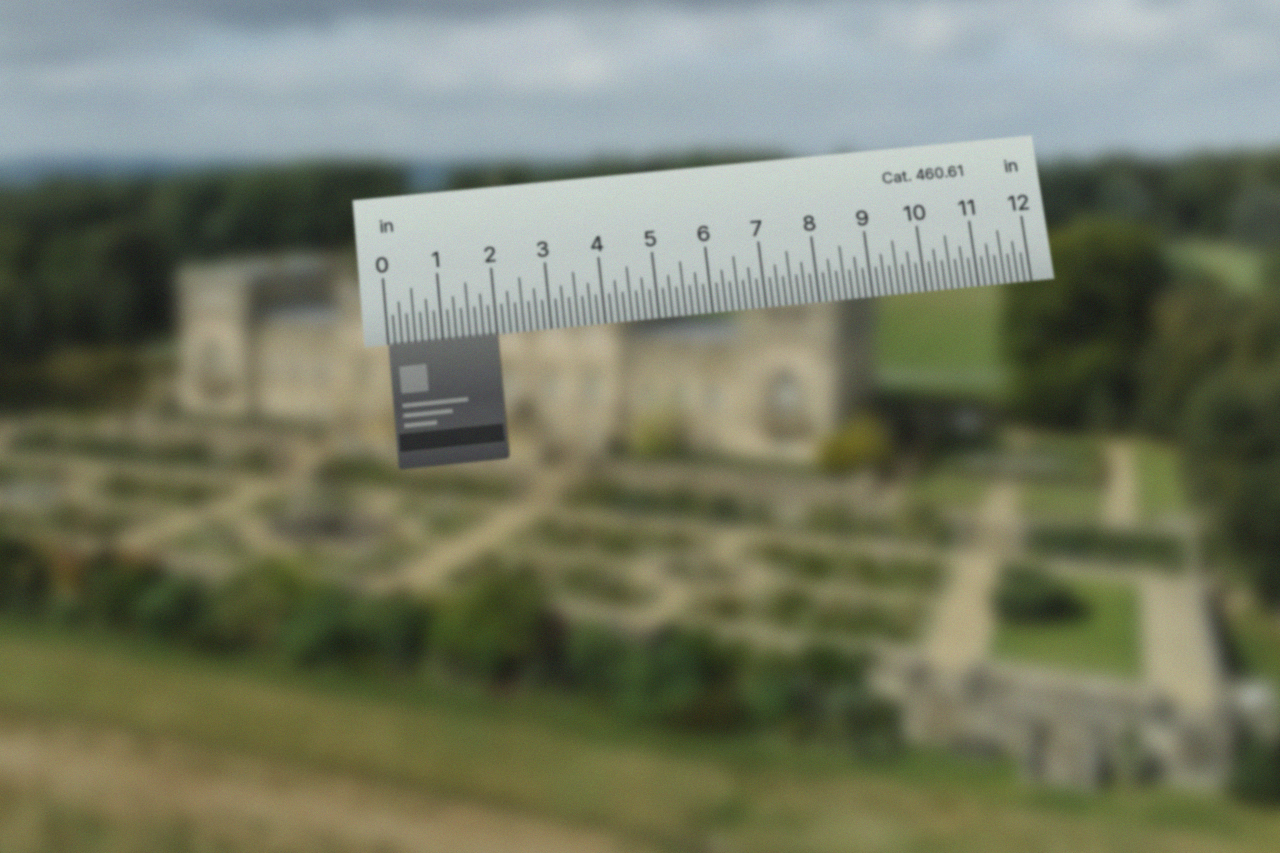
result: {"value": 2, "unit": "in"}
